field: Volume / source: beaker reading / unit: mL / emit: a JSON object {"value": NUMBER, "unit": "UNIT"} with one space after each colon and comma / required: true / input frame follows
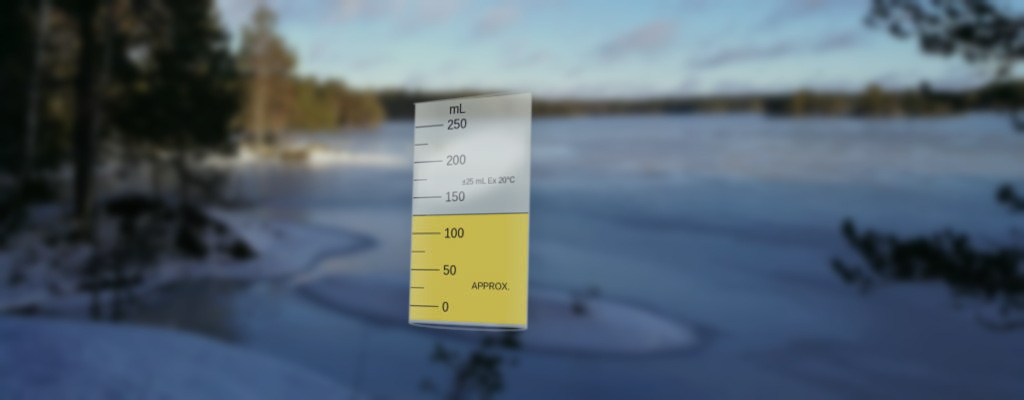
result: {"value": 125, "unit": "mL"}
